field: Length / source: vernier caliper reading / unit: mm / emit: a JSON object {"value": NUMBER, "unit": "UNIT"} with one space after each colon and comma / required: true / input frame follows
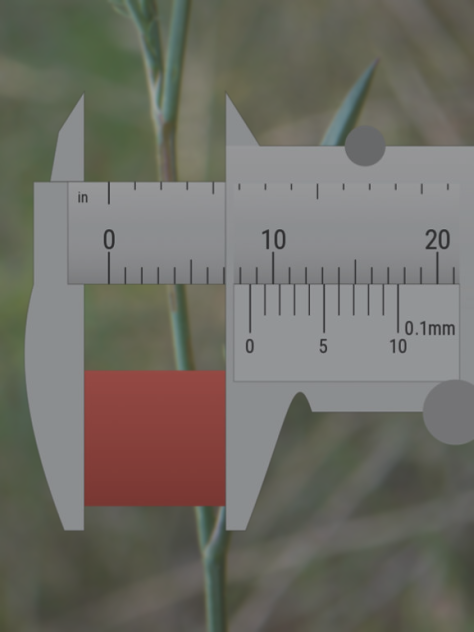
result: {"value": 8.6, "unit": "mm"}
